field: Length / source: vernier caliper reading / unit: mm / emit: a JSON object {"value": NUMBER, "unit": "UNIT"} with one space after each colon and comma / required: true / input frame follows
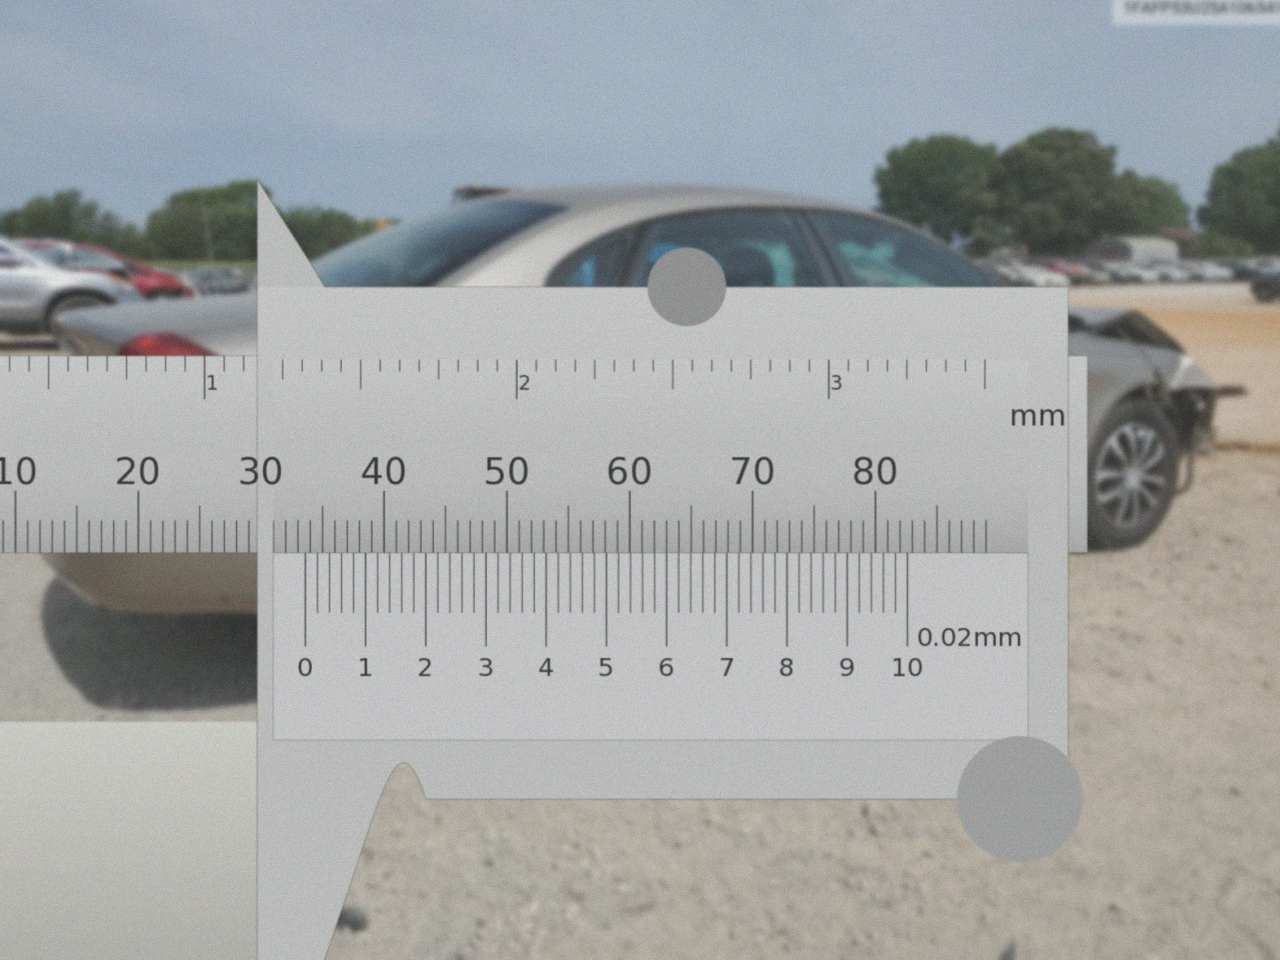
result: {"value": 33.6, "unit": "mm"}
